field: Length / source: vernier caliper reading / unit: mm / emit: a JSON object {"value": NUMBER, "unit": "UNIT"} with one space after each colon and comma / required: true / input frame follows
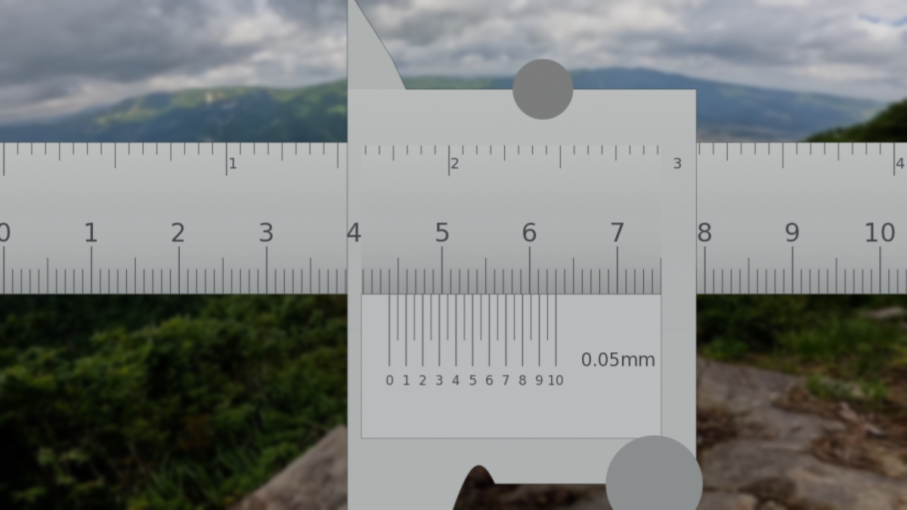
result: {"value": 44.0, "unit": "mm"}
